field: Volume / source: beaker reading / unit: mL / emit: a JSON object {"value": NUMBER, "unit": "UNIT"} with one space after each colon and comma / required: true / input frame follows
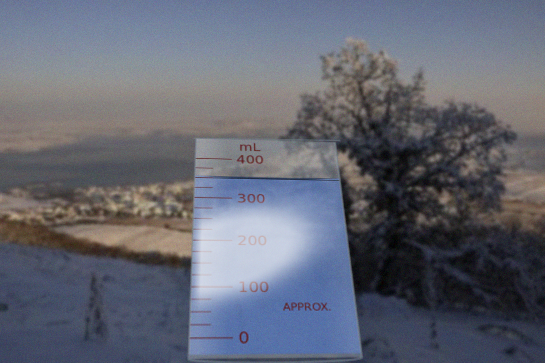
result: {"value": 350, "unit": "mL"}
